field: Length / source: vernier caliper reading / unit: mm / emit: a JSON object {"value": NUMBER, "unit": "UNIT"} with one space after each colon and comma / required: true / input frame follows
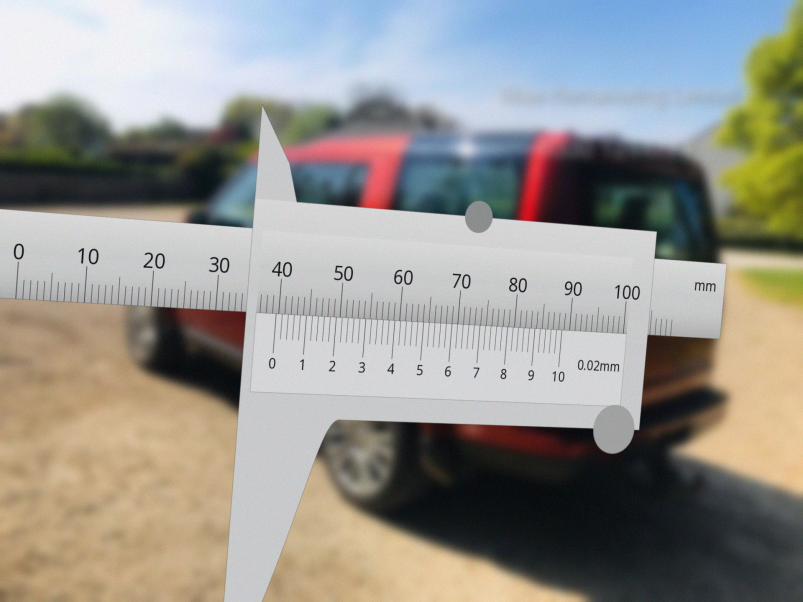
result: {"value": 39.6, "unit": "mm"}
